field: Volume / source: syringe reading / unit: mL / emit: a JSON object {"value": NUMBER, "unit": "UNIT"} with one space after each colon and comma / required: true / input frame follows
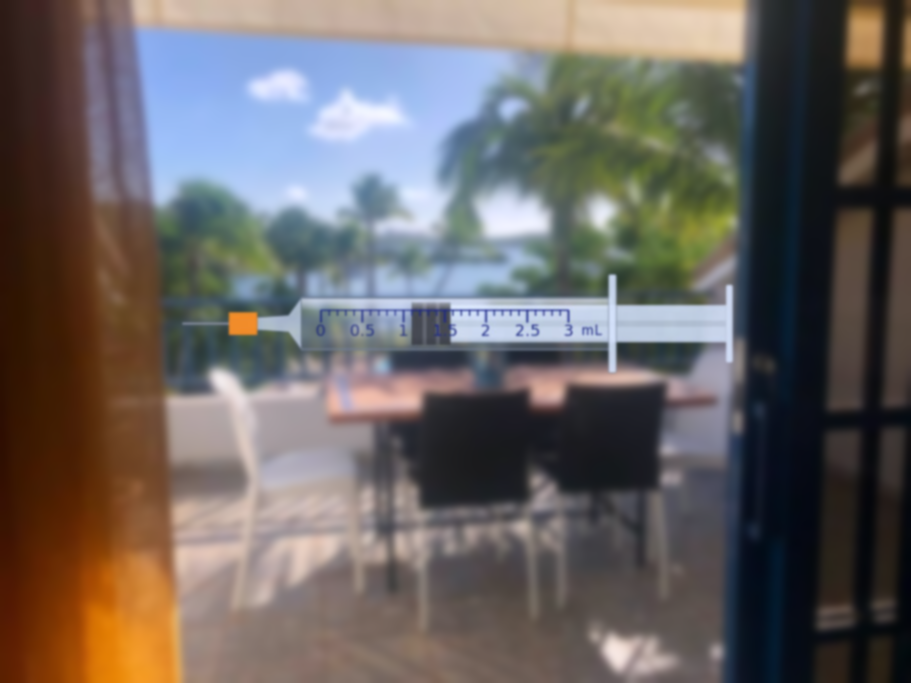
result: {"value": 1.1, "unit": "mL"}
